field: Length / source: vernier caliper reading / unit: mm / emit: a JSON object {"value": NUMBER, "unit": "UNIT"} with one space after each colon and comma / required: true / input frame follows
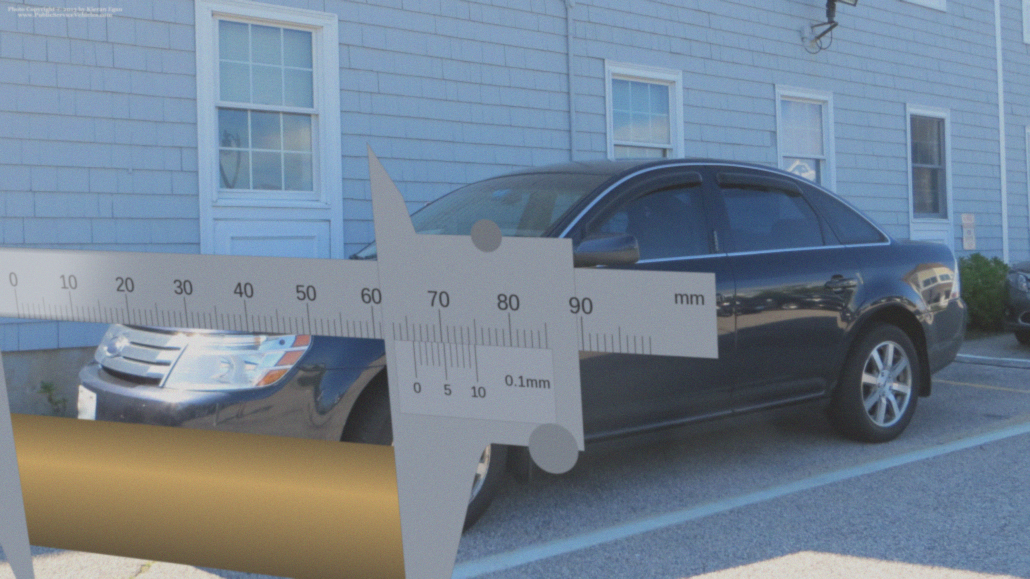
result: {"value": 65.8, "unit": "mm"}
